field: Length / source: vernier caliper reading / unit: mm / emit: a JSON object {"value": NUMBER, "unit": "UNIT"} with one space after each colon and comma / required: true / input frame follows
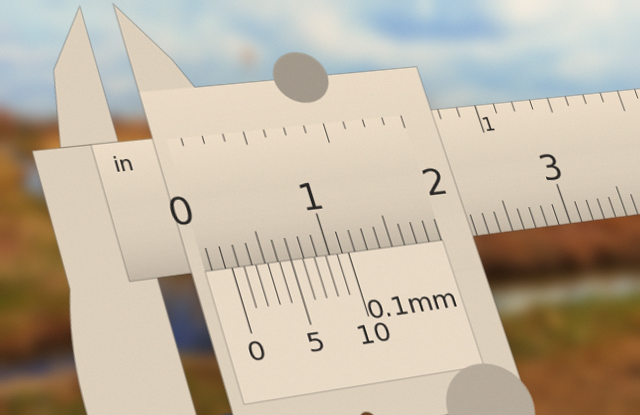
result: {"value": 2.5, "unit": "mm"}
